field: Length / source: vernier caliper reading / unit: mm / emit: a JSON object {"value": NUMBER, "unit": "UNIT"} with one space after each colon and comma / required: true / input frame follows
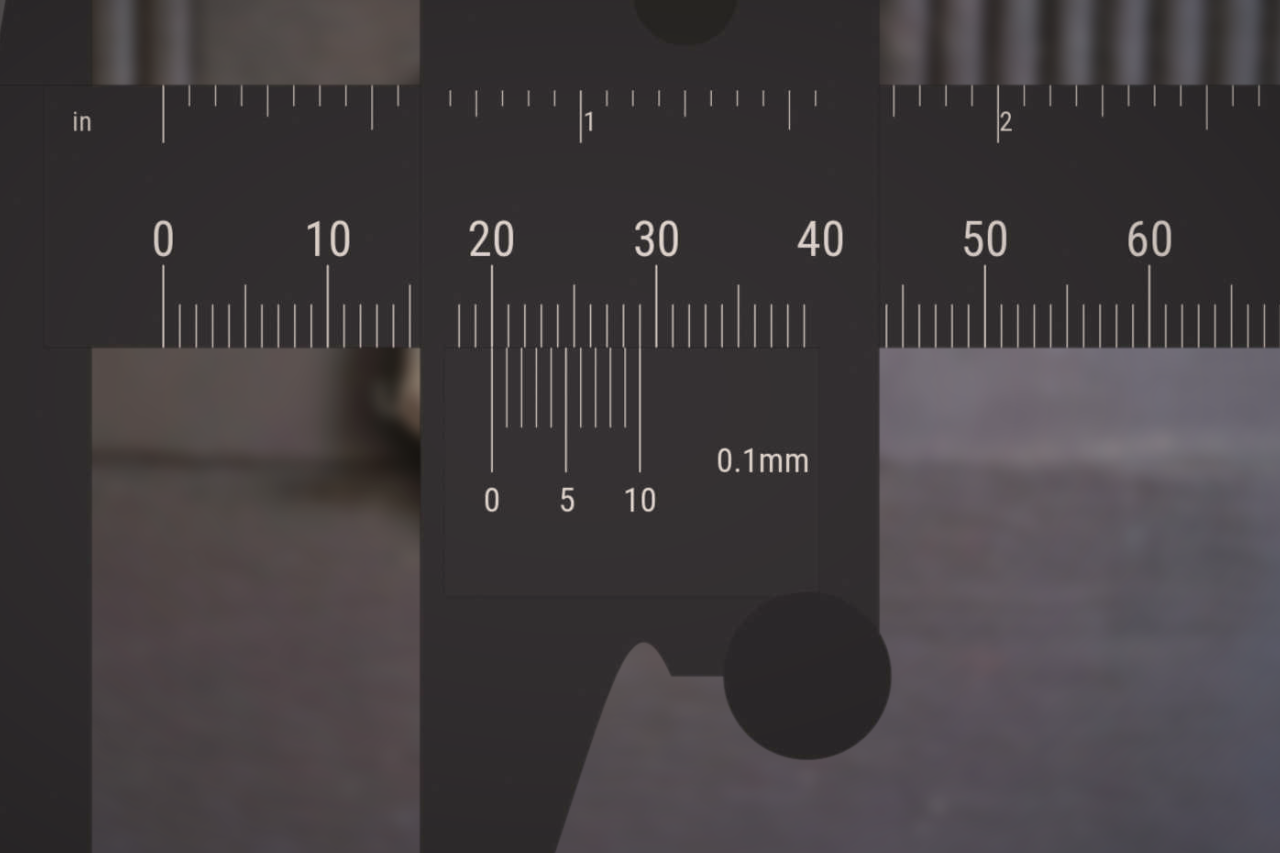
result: {"value": 20.0, "unit": "mm"}
